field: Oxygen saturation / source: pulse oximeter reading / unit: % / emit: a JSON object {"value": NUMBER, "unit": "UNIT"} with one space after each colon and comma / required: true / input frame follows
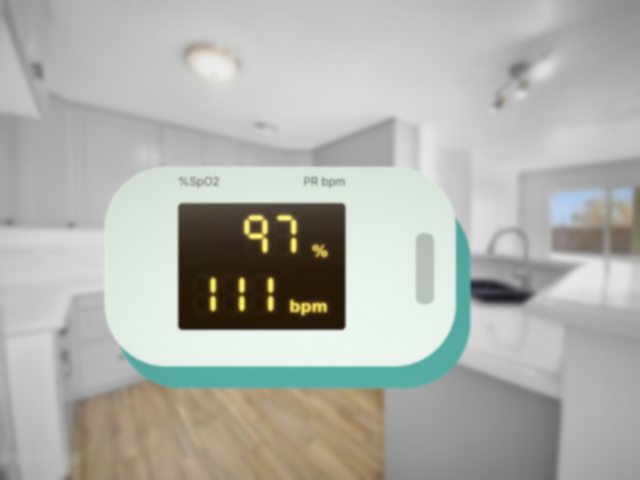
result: {"value": 97, "unit": "%"}
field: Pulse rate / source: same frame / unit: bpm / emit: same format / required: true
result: {"value": 111, "unit": "bpm"}
